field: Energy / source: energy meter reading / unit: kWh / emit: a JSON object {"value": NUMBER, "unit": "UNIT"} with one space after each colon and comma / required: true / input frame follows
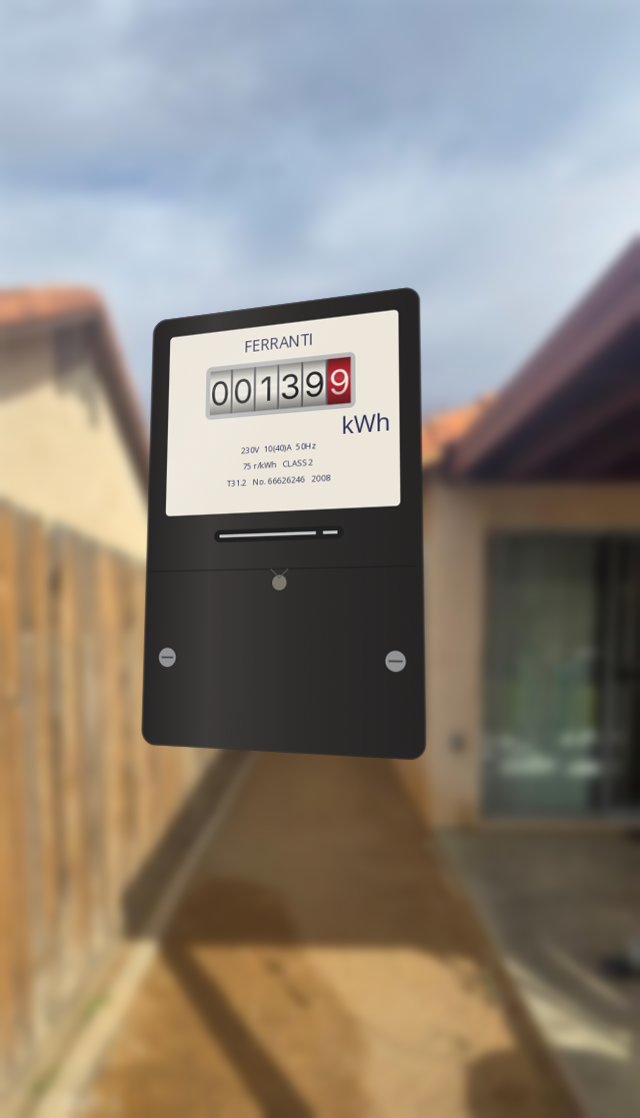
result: {"value": 139.9, "unit": "kWh"}
